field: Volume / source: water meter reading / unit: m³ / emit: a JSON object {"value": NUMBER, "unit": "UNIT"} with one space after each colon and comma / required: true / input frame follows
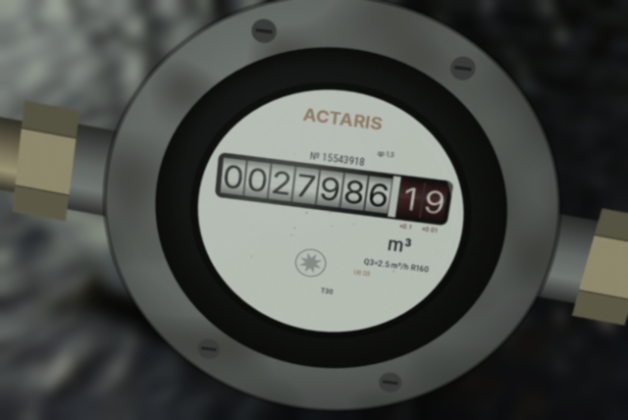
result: {"value": 27986.19, "unit": "m³"}
